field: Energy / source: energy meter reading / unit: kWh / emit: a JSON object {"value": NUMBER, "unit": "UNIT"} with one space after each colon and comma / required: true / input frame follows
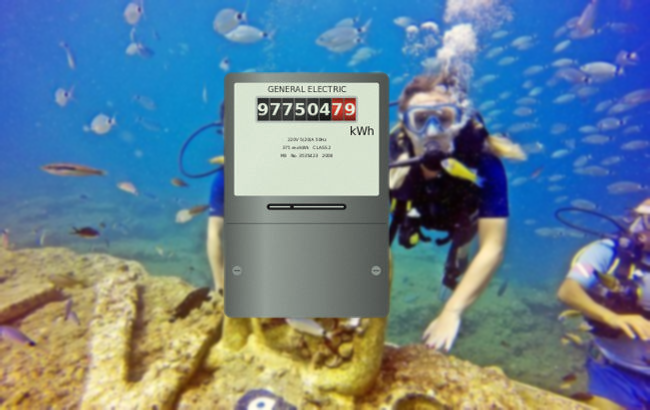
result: {"value": 977504.79, "unit": "kWh"}
